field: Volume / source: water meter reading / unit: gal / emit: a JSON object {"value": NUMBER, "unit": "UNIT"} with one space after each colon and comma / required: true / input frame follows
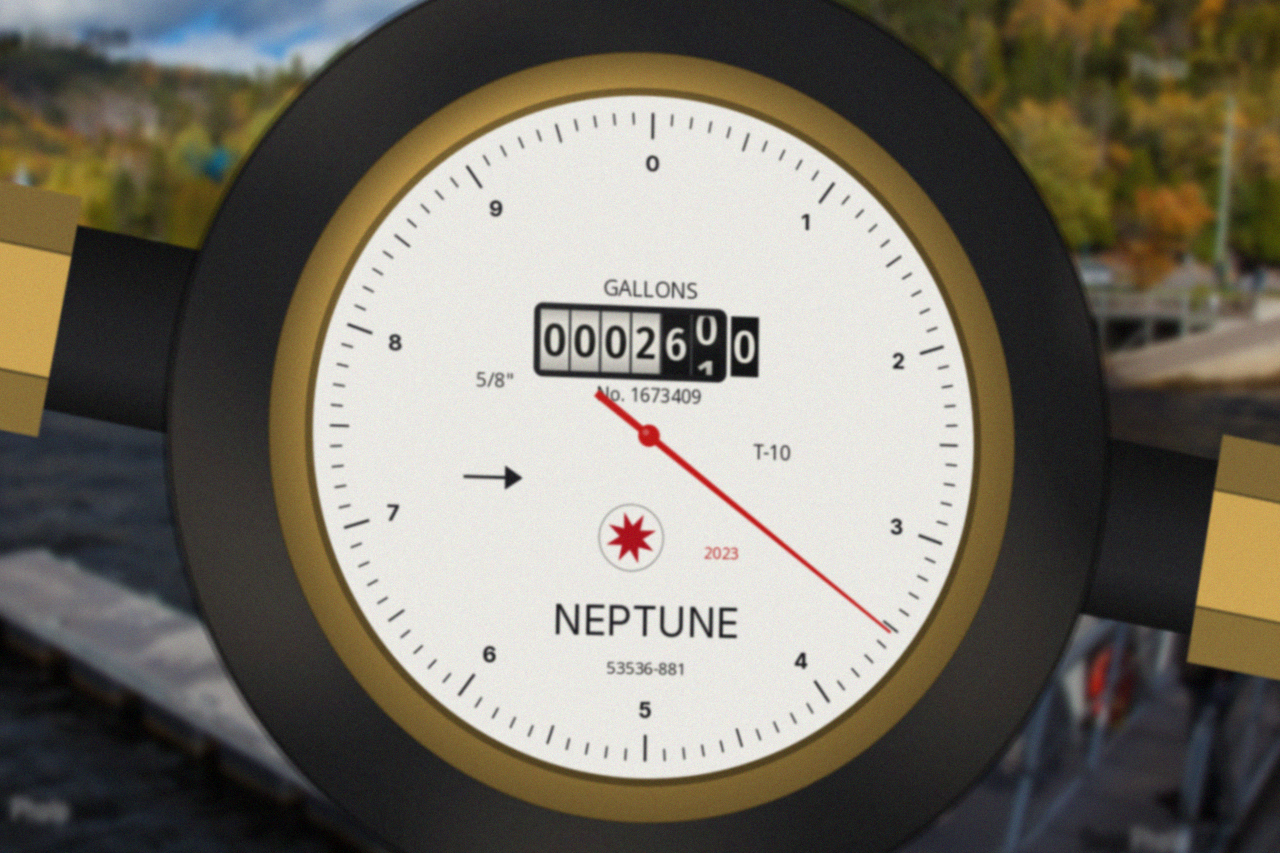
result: {"value": 2603.5, "unit": "gal"}
